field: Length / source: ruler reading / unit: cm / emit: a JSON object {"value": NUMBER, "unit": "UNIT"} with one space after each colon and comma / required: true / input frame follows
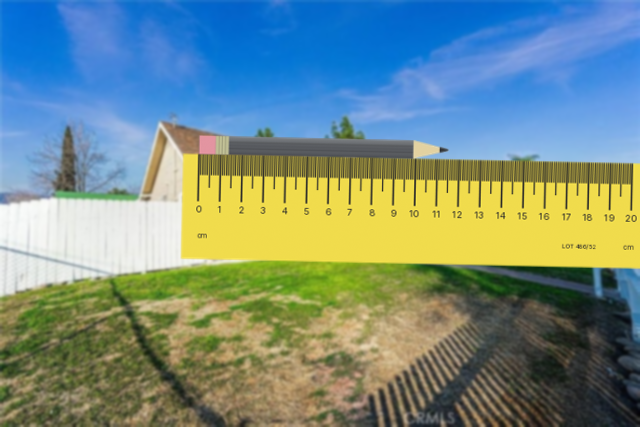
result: {"value": 11.5, "unit": "cm"}
